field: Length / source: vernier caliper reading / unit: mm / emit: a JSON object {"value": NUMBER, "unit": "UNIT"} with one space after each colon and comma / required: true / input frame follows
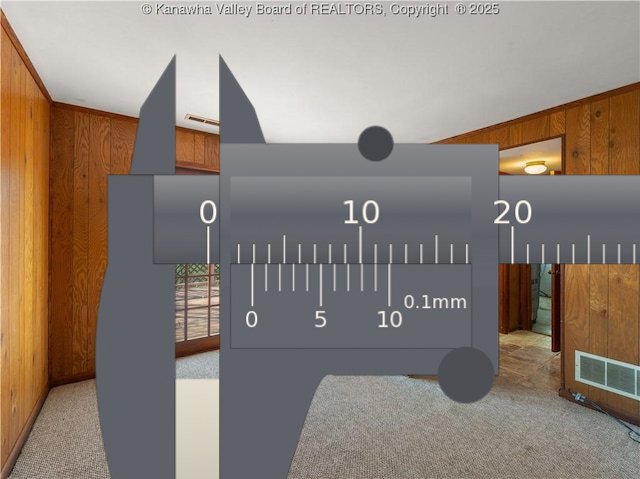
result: {"value": 2.9, "unit": "mm"}
